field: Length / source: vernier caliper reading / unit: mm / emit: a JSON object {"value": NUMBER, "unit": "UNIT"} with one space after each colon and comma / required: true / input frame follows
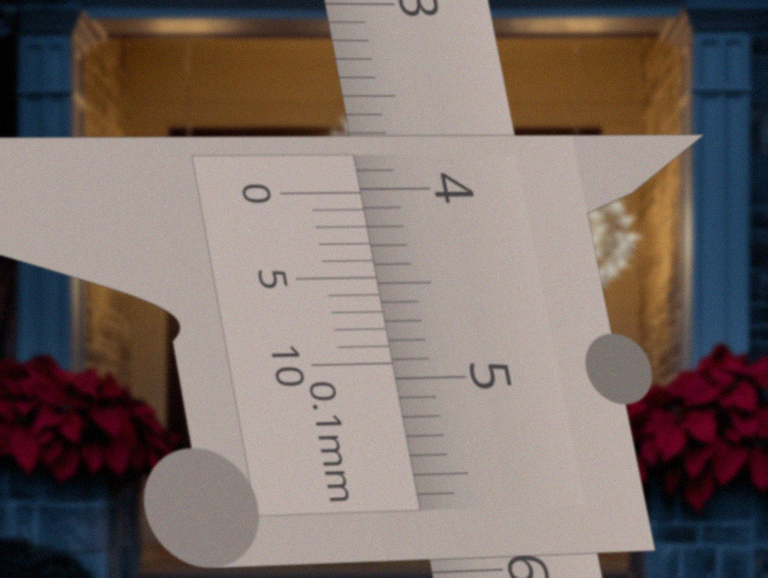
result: {"value": 40.2, "unit": "mm"}
